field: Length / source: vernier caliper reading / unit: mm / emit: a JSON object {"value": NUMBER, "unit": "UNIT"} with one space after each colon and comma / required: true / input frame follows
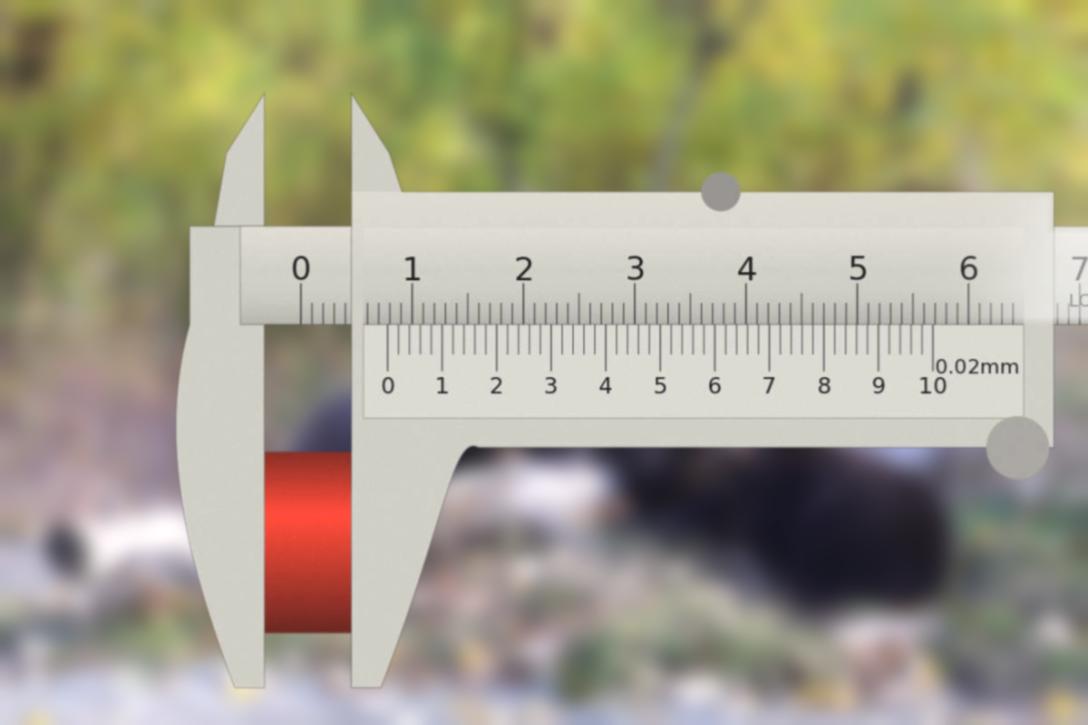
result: {"value": 7.8, "unit": "mm"}
